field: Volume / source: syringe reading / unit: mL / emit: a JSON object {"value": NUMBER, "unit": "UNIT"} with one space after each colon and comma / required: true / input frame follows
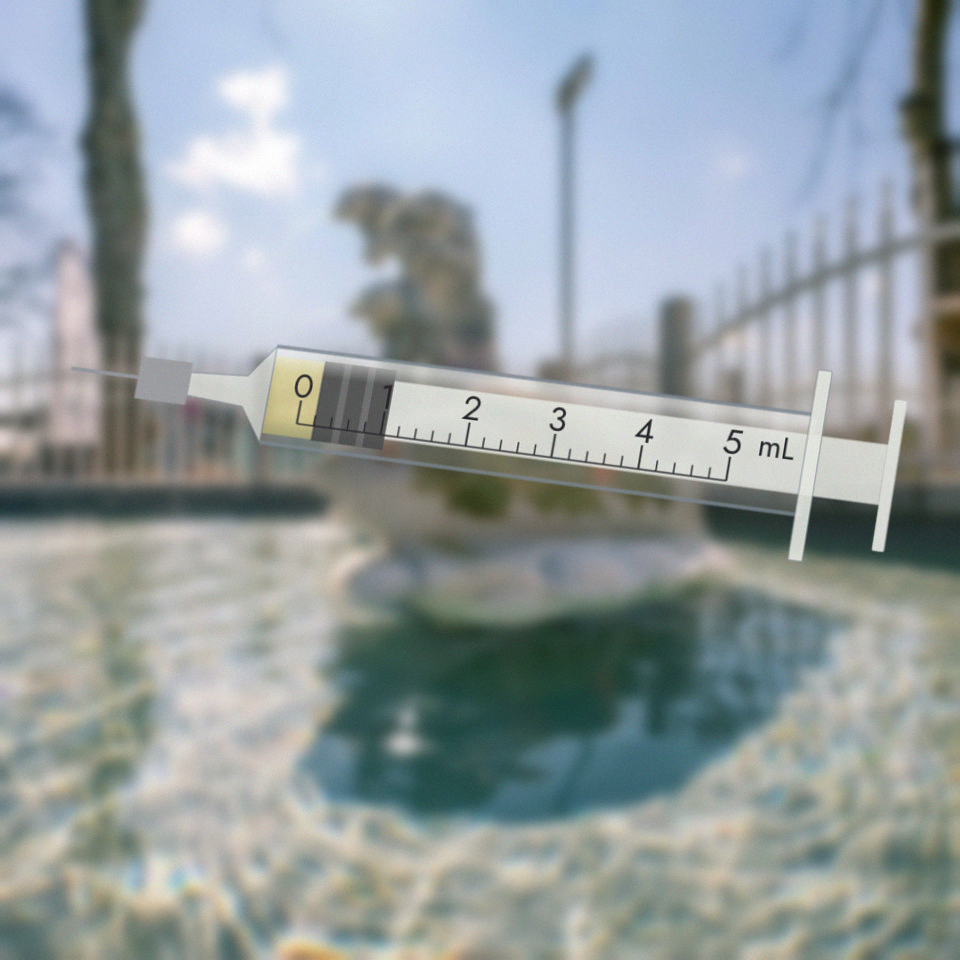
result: {"value": 0.2, "unit": "mL"}
